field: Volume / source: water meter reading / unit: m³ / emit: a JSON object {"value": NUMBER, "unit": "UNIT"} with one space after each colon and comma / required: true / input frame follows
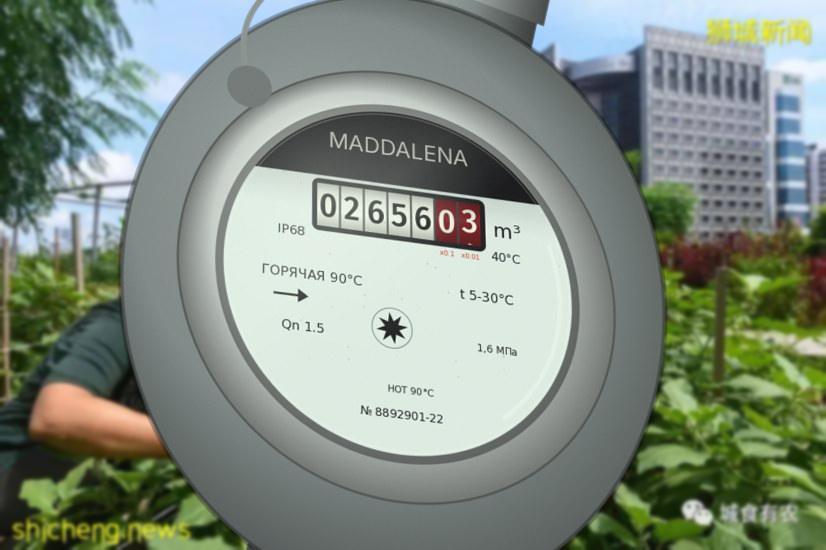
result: {"value": 2656.03, "unit": "m³"}
